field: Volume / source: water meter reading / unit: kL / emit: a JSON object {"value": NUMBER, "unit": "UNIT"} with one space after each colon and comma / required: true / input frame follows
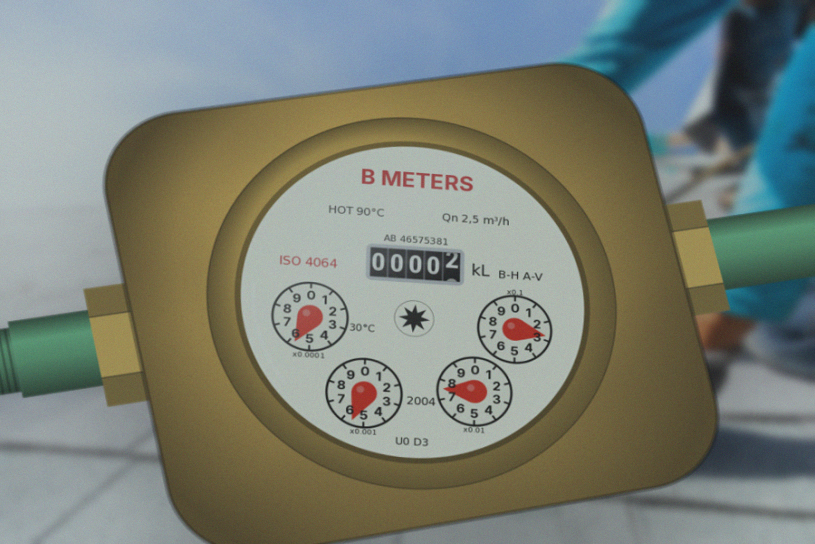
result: {"value": 2.2755, "unit": "kL"}
